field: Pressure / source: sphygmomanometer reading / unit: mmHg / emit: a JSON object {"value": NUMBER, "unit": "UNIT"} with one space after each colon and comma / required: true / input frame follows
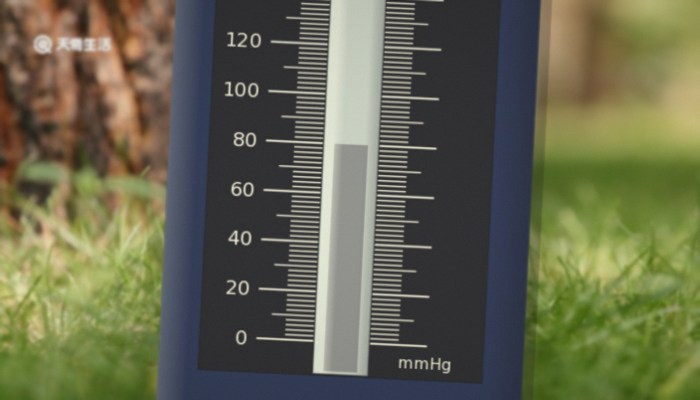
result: {"value": 80, "unit": "mmHg"}
